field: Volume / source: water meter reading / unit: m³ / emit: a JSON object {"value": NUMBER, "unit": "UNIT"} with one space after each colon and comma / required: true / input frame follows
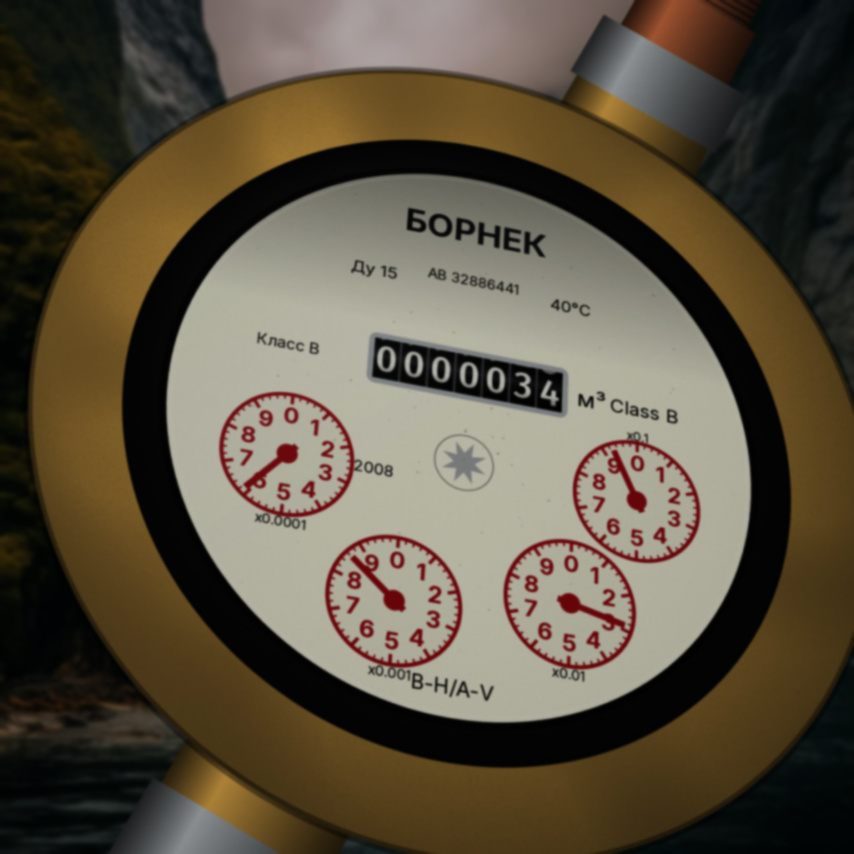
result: {"value": 33.9286, "unit": "m³"}
